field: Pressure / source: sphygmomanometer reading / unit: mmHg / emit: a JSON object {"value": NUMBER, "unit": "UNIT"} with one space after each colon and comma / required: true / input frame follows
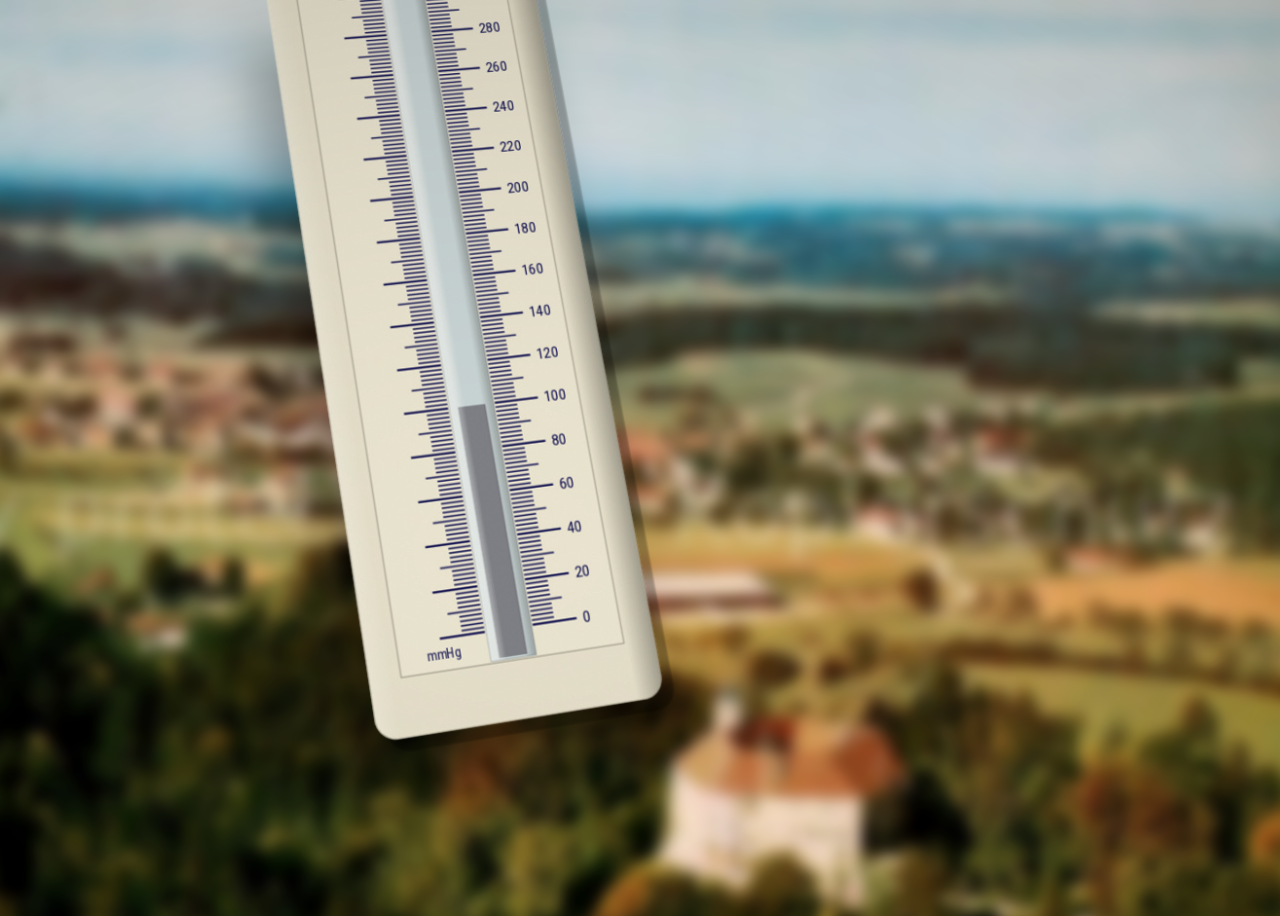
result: {"value": 100, "unit": "mmHg"}
